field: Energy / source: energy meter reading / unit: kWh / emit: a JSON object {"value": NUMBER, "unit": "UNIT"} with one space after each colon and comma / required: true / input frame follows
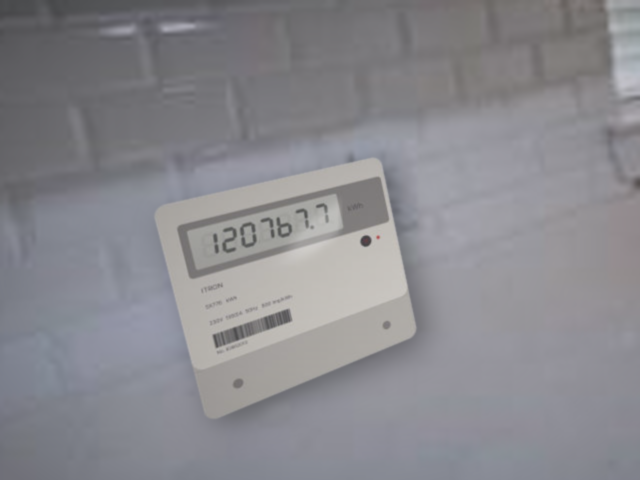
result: {"value": 120767.7, "unit": "kWh"}
